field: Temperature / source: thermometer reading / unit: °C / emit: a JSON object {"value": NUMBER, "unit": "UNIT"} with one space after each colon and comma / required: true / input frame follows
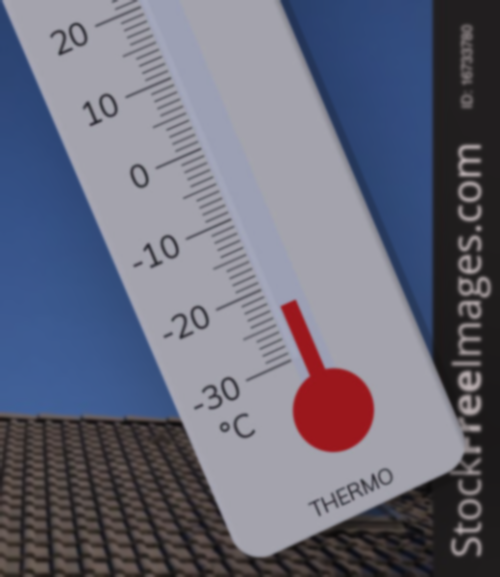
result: {"value": -23, "unit": "°C"}
